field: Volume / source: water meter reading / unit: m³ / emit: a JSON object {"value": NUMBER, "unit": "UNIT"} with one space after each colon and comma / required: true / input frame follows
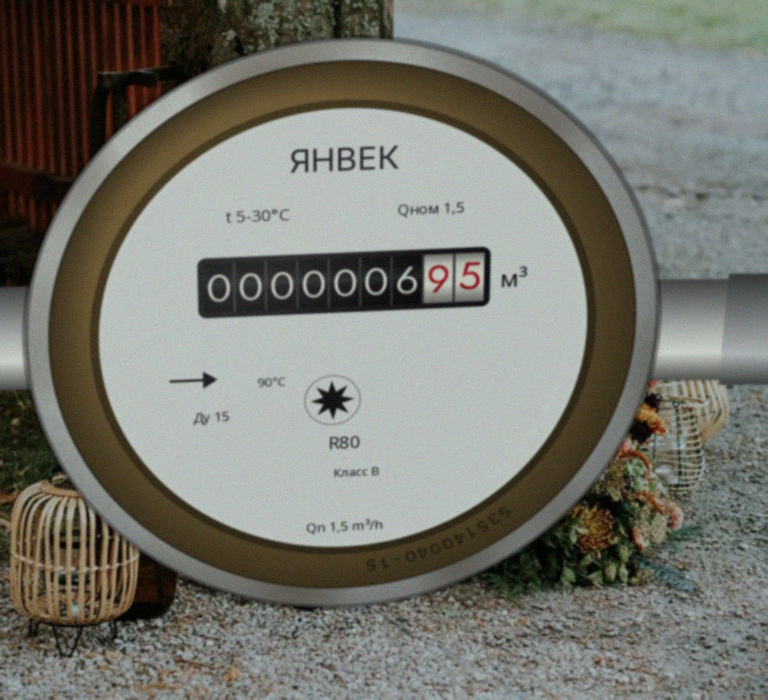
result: {"value": 6.95, "unit": "m³"}
